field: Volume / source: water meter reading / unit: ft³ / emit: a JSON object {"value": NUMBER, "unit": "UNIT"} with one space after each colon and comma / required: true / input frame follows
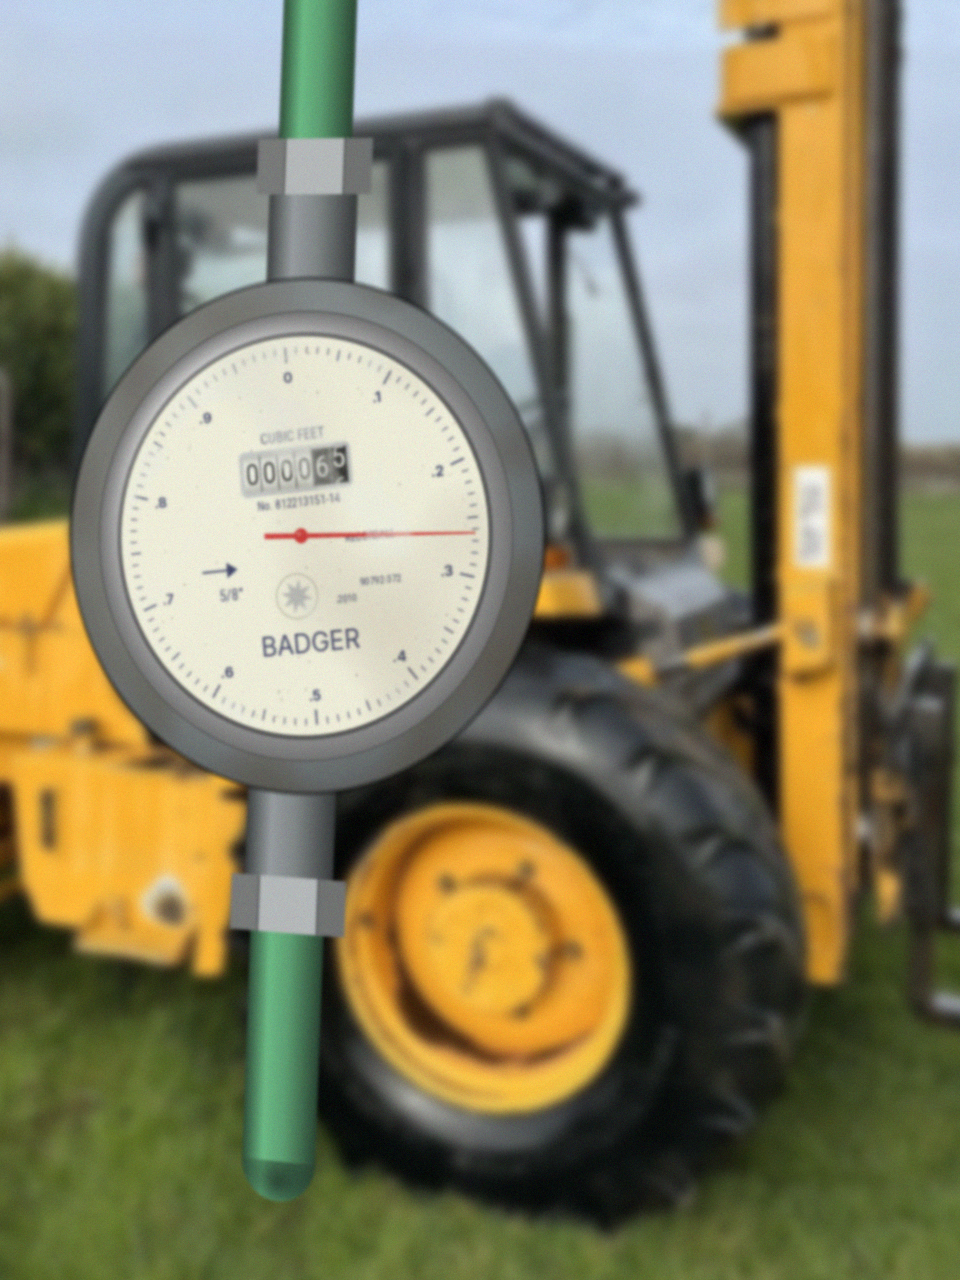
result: {"value": 65.26, "unit": "ft³"}
